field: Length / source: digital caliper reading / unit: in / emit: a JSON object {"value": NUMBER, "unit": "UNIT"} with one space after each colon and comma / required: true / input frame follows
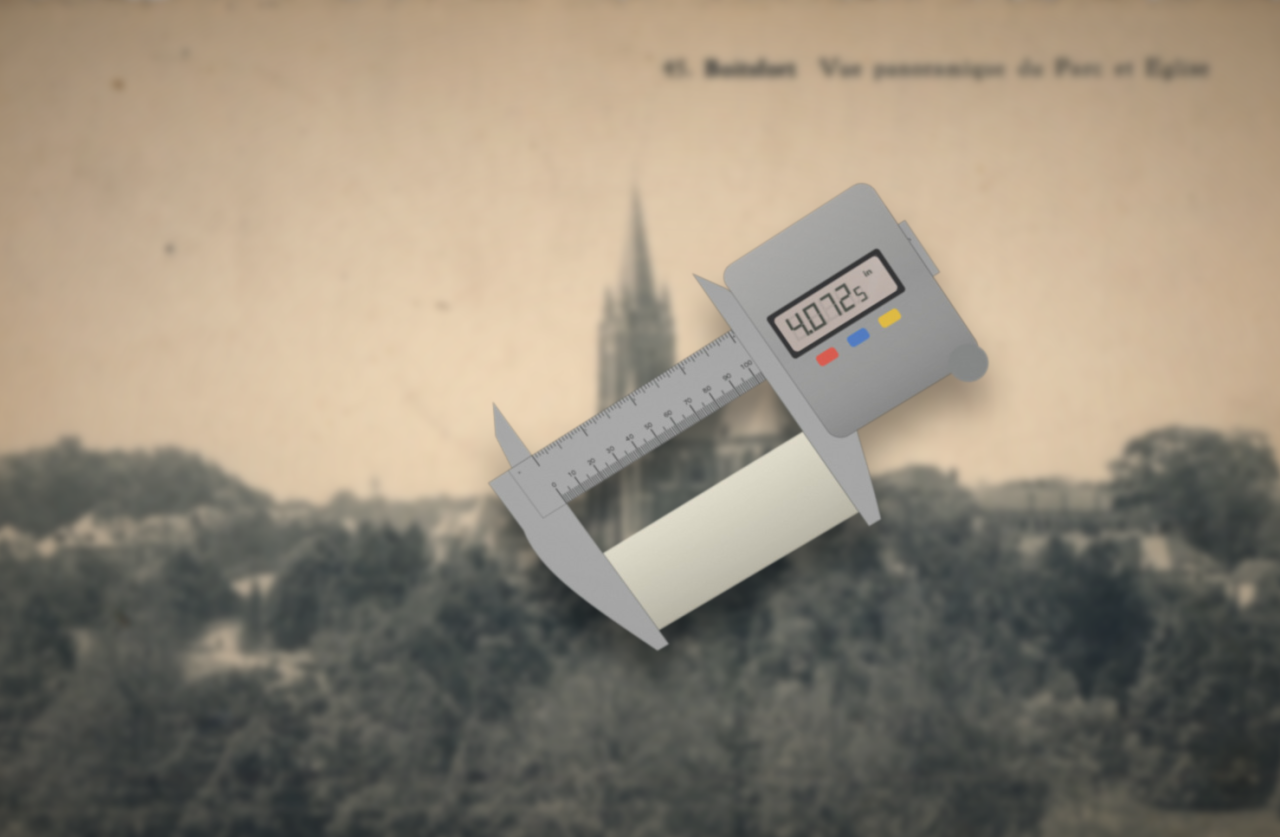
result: {"value": 4.0725, "unit": "in"}
